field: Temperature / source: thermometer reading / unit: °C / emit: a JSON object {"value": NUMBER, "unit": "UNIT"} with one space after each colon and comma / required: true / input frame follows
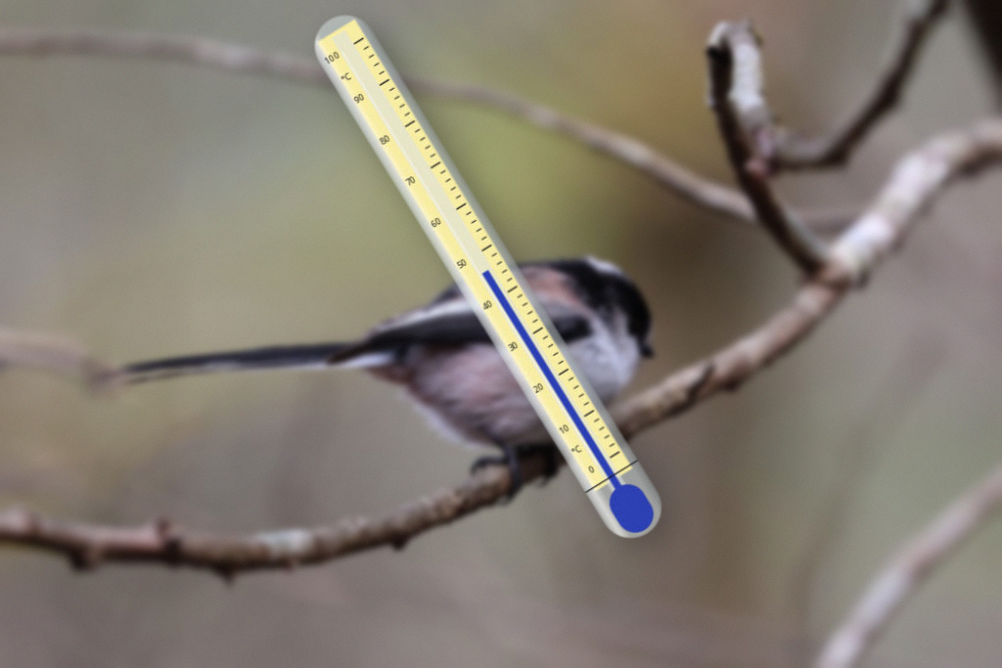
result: {"value": 46, "unit": "°C"}
